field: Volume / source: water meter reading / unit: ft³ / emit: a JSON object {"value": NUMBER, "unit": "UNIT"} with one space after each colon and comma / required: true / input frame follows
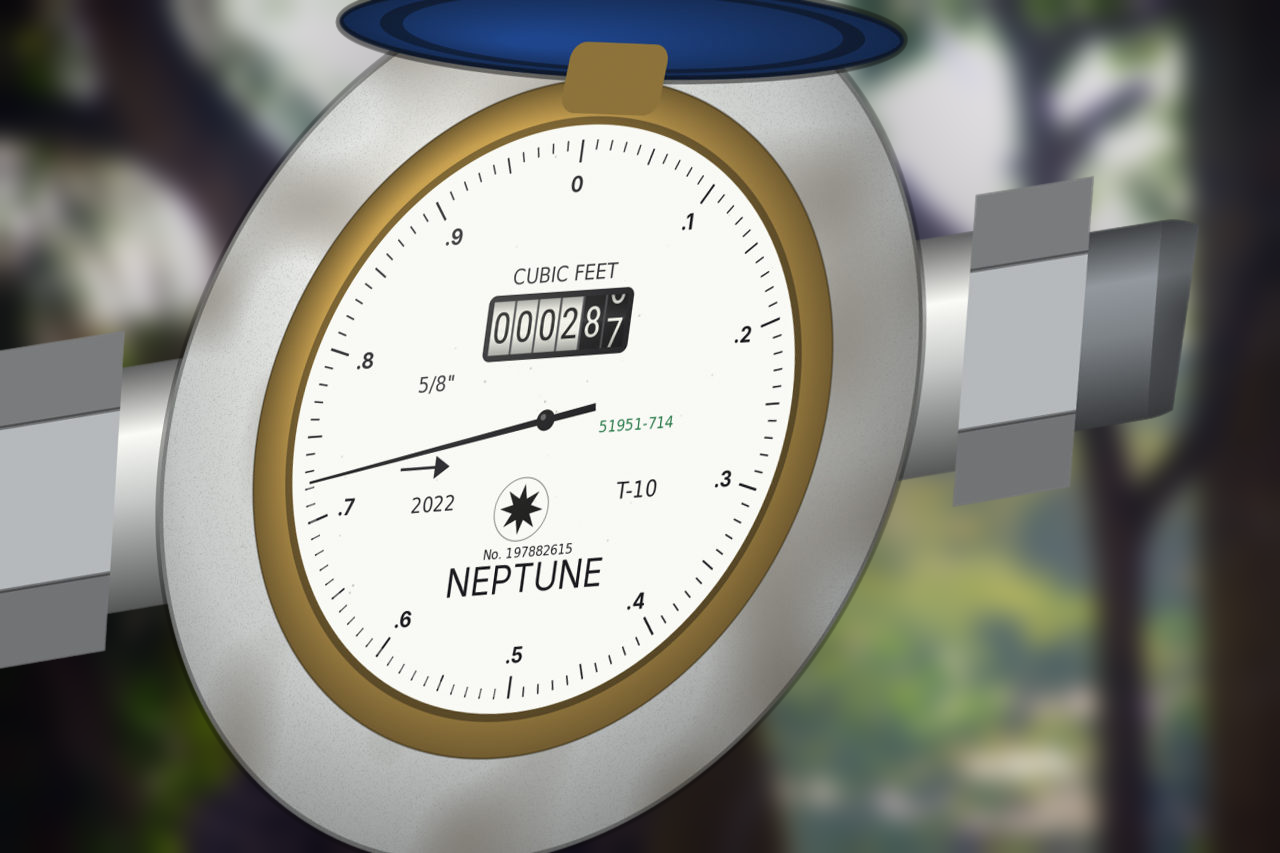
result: {"value": 286.72, "unit": "ft³"}
